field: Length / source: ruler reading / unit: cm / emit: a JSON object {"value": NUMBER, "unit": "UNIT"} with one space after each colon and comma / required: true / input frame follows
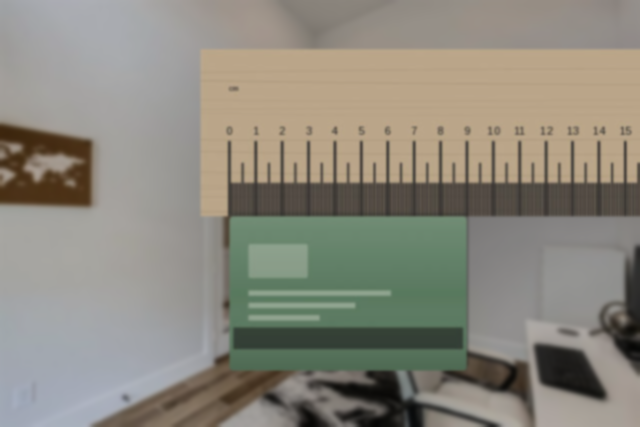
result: {"value": 9, "unit": "cm"}
